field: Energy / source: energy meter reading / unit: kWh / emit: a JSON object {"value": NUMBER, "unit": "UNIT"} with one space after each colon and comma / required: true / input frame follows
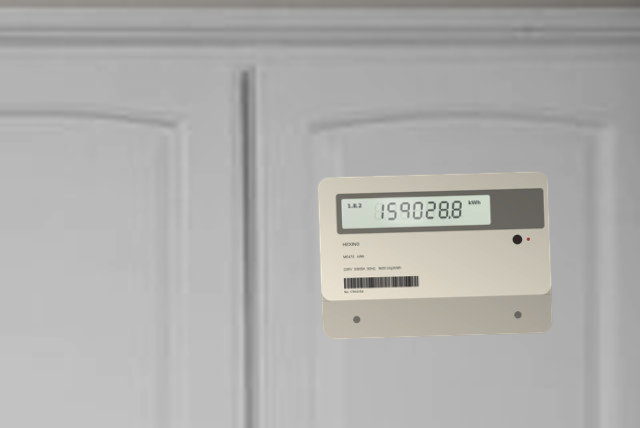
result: {"value": 159028.8, "unit": "kWh"}
